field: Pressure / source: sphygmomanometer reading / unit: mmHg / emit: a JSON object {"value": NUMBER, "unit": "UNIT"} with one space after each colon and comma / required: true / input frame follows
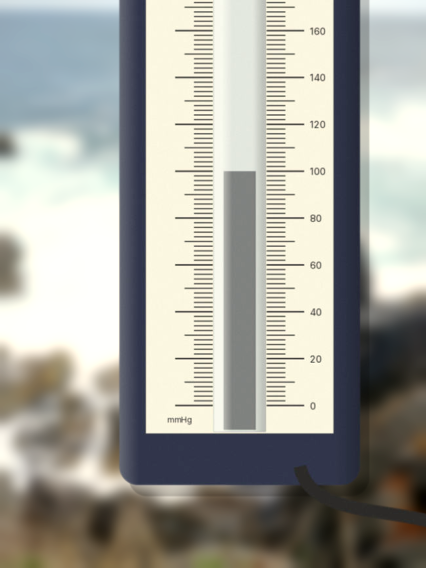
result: {"value": 100, "unit": "mmHg"}
